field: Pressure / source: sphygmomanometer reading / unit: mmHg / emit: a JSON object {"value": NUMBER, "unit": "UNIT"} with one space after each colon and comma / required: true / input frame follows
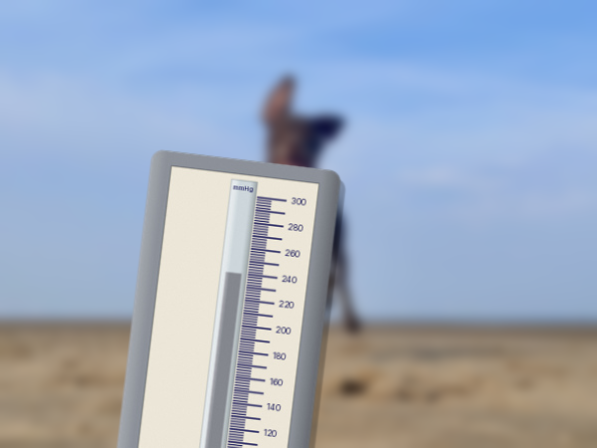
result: {"value": 240, "unit": "mmHg"}
